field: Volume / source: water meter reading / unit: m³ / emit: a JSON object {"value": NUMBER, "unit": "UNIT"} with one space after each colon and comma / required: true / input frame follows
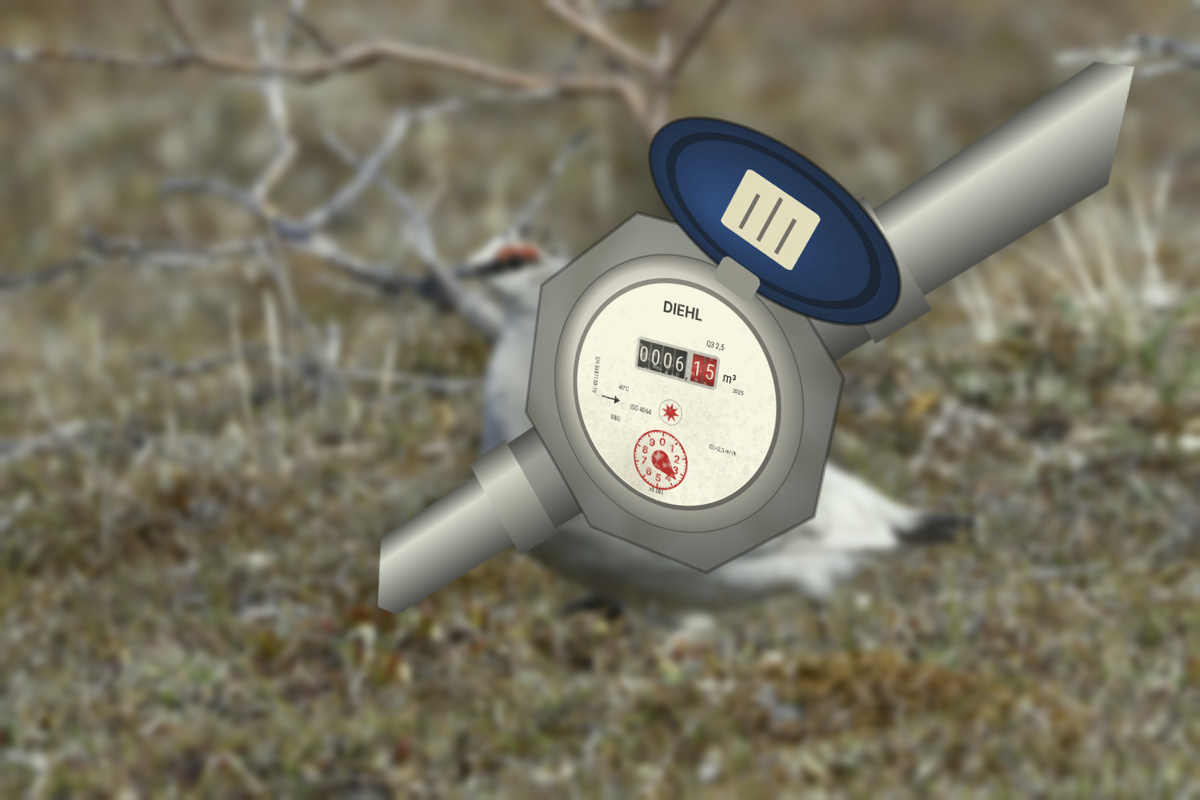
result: {"value": 6.153, "unit": "m³"}
